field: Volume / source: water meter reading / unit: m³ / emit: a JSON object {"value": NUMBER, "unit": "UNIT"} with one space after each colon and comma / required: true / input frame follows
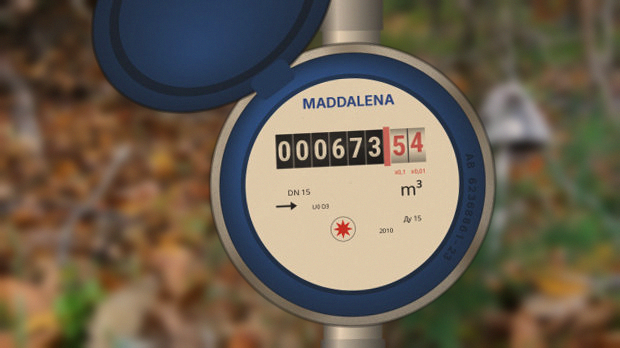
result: {"value": 673.54, "unit": "m³"}
